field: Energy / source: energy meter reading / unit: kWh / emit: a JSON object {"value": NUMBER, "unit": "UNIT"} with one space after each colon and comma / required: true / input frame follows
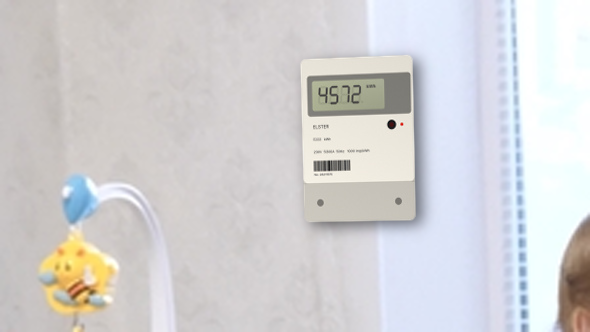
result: {"value": 4572, "unit": "kWh"}
